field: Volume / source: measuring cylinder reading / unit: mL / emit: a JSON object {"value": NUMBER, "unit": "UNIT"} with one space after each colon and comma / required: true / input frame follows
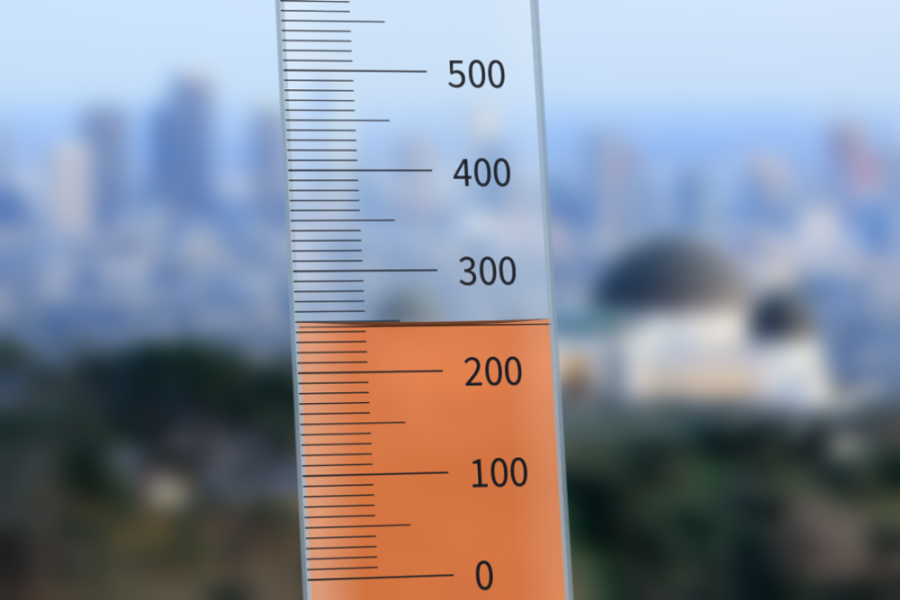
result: {"value": 245, "unit": "mL"}
